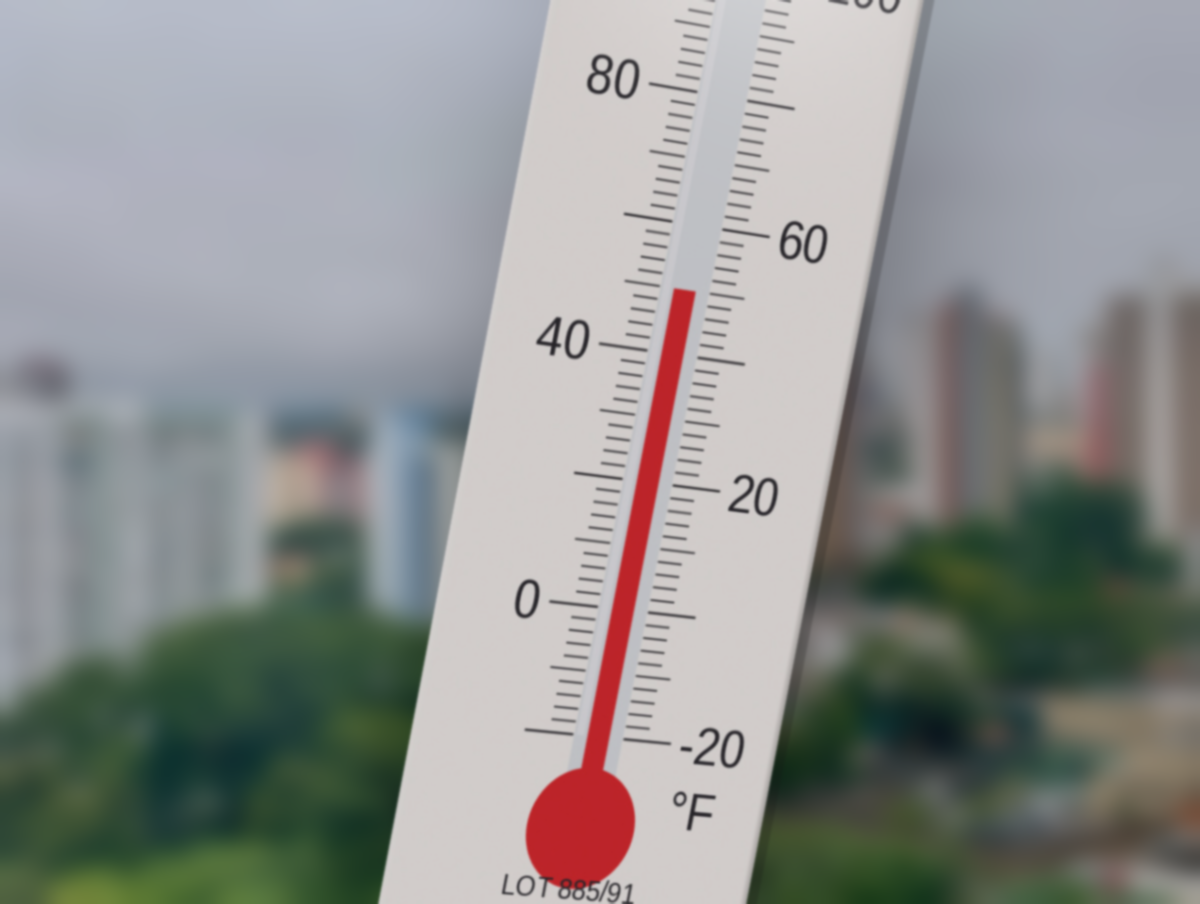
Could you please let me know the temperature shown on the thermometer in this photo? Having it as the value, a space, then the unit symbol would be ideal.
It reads 50 °F
